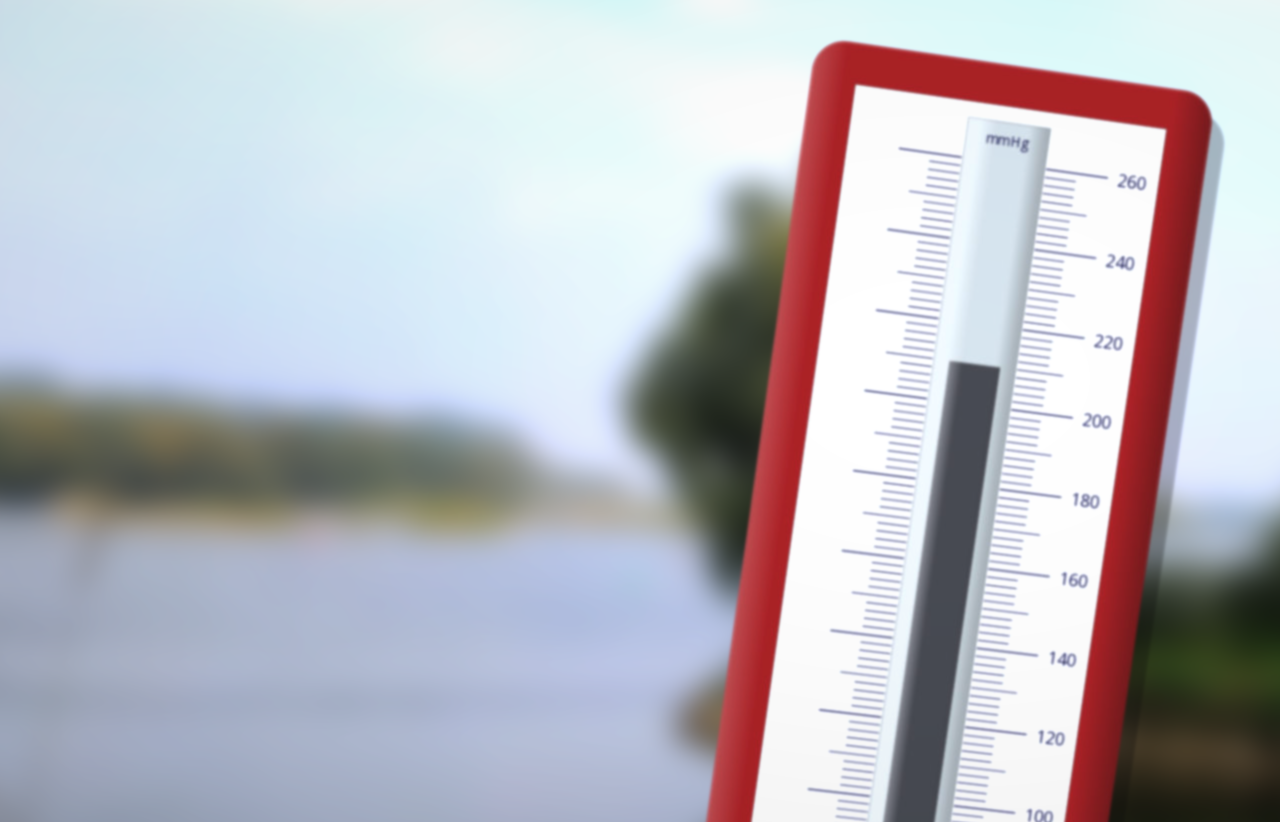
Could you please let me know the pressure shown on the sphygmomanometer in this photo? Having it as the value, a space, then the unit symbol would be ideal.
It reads 210 mmHg
